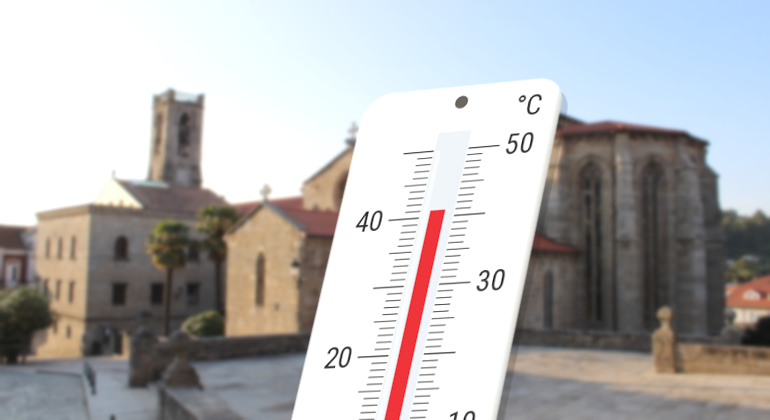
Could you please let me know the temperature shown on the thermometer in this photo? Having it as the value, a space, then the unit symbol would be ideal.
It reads 41 °C
